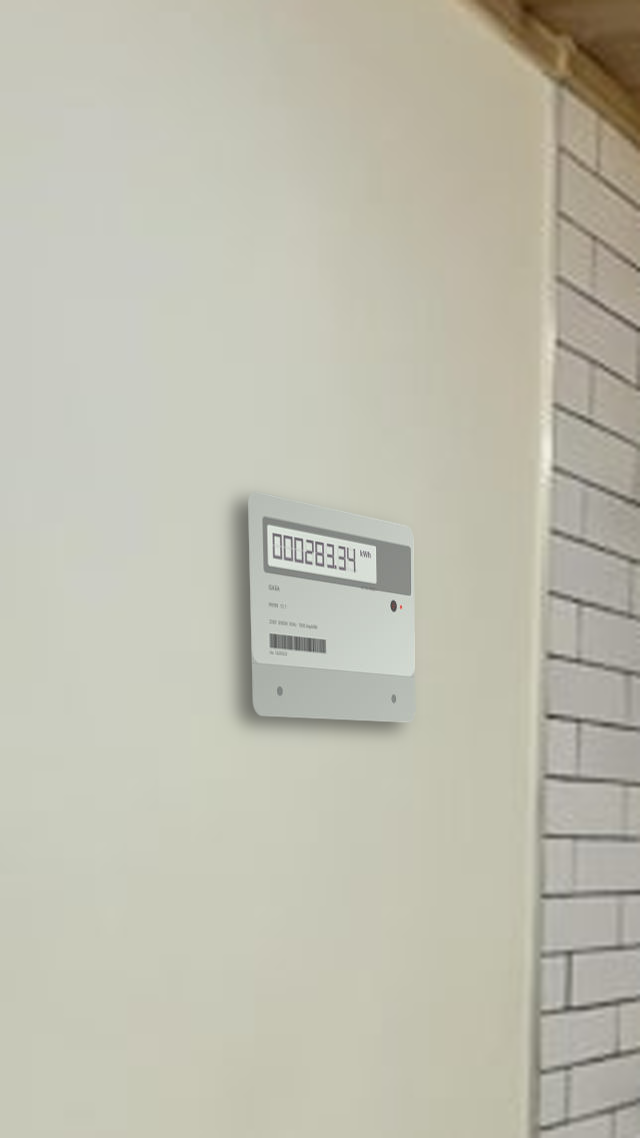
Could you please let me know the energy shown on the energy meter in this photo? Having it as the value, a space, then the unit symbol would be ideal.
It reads 283.34 kWh
